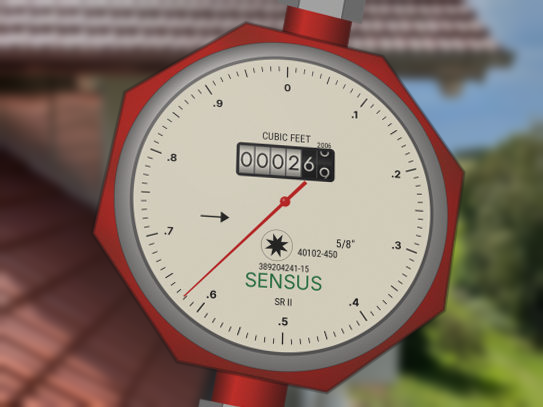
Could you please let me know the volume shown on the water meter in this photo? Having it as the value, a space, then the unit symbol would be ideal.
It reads 268.62 ft³
